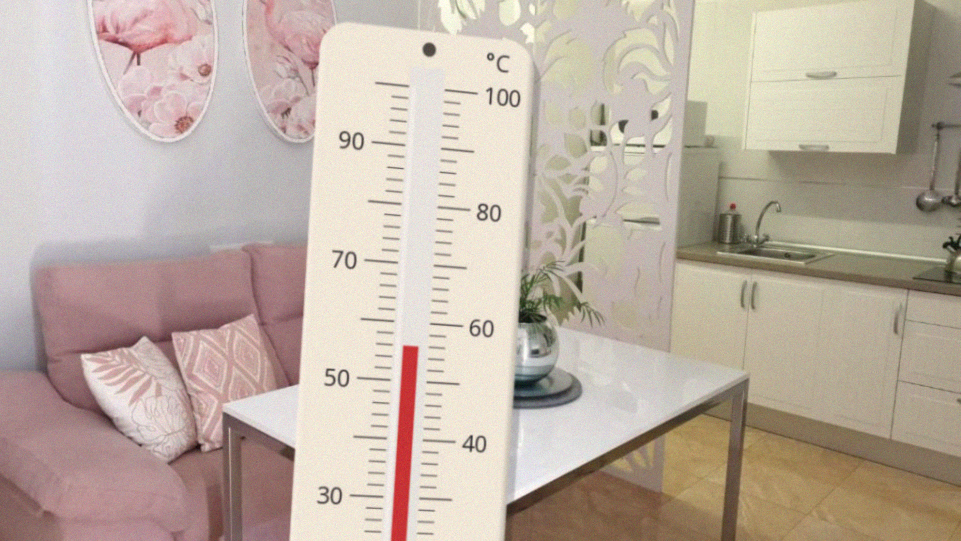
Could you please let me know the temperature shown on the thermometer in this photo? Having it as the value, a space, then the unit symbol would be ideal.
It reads 56 °C
